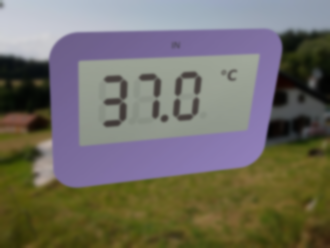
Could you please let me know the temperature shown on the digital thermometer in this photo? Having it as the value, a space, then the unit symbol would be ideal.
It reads 37.0 °C
